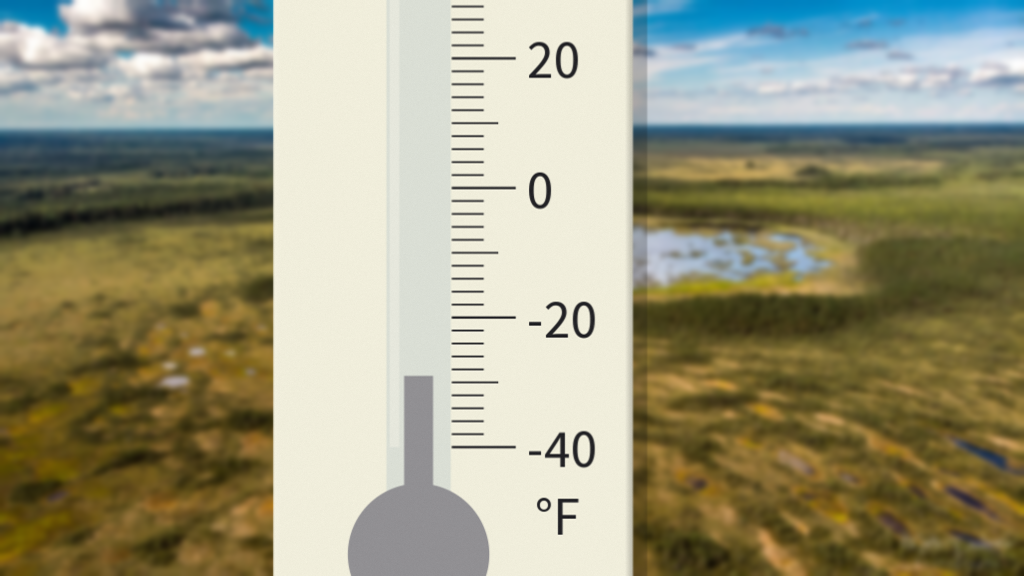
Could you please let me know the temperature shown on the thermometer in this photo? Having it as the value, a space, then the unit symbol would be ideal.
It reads -29 °F
